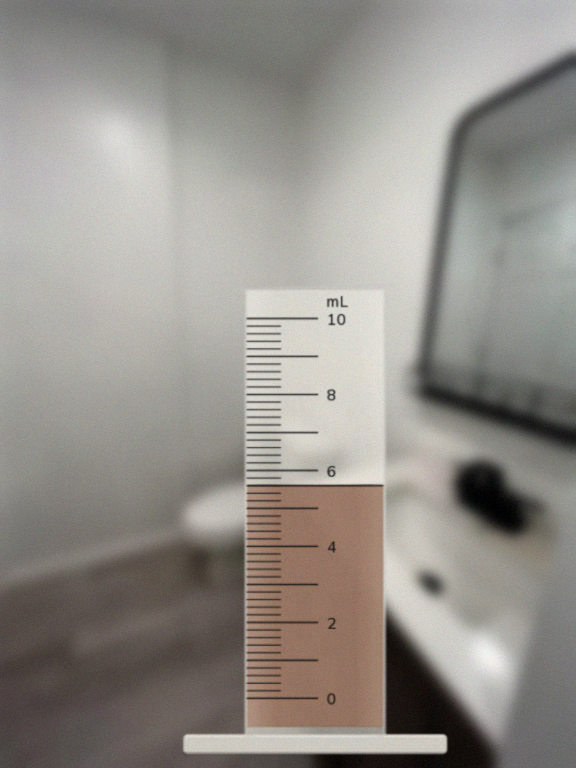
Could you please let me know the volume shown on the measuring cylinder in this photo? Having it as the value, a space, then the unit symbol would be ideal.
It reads 5.6 mL
